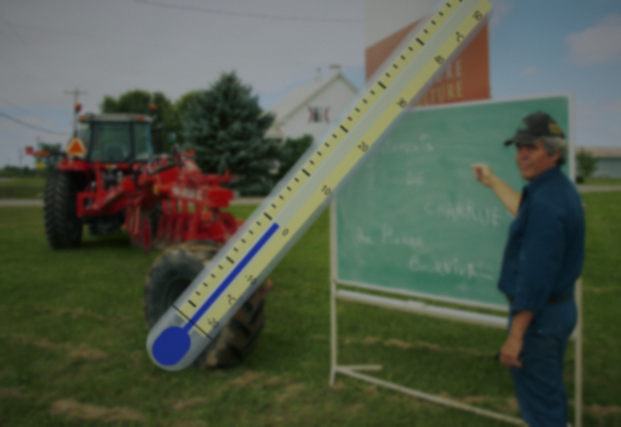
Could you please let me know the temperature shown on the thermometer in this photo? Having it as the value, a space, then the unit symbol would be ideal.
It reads 0 °C
